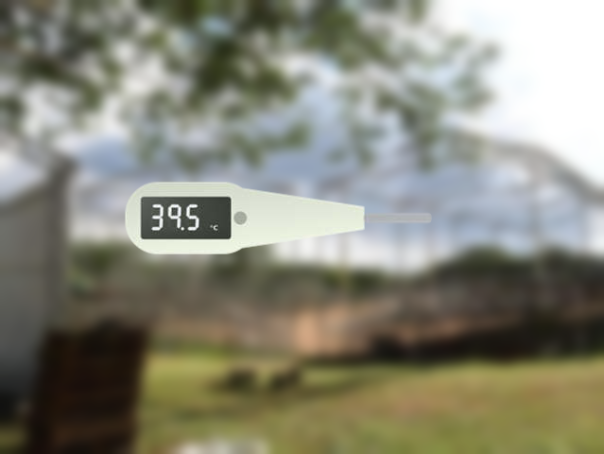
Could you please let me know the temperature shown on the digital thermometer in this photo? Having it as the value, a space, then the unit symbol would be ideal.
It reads 39.5 °C
